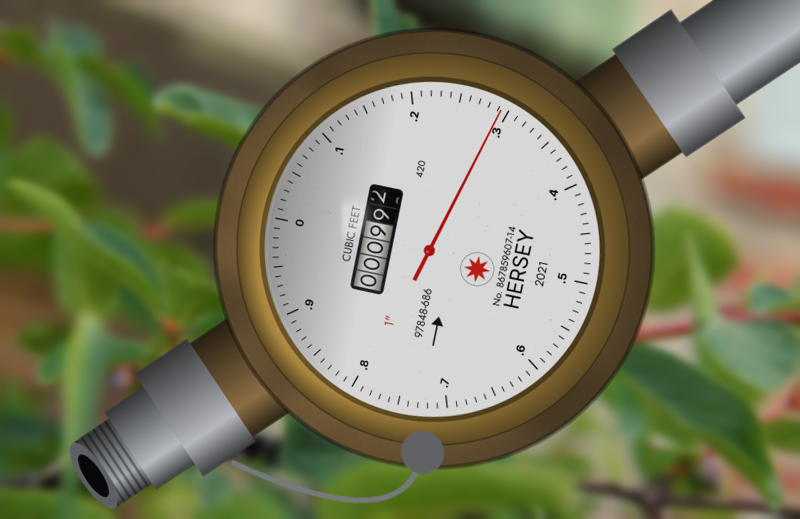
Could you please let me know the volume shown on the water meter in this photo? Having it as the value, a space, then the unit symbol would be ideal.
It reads 992.29 ft³
